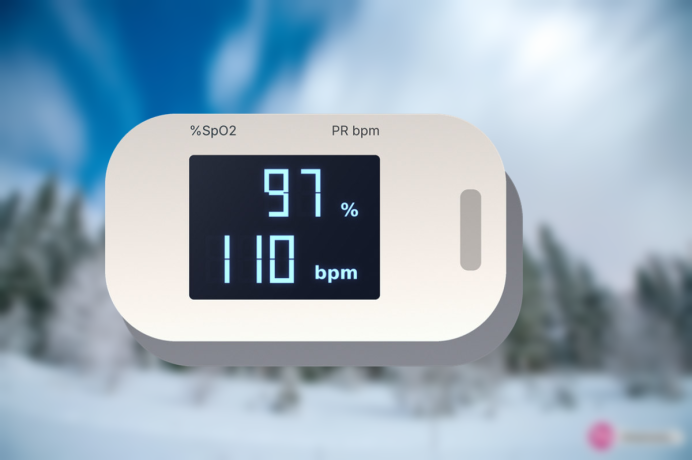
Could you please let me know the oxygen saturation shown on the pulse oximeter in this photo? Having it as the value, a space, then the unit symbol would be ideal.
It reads 97 %
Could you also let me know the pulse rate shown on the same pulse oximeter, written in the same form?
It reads 110 bpm
